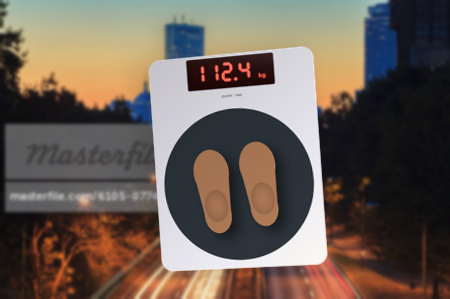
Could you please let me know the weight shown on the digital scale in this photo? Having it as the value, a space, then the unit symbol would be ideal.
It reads 112.4 kg
